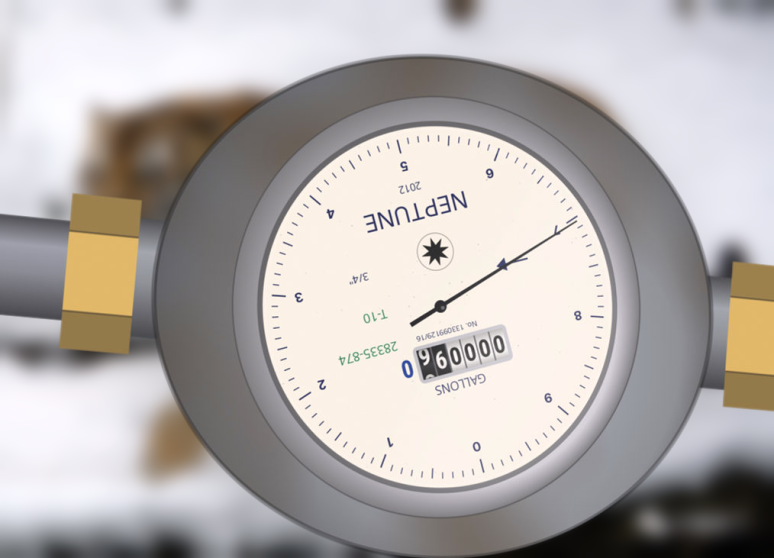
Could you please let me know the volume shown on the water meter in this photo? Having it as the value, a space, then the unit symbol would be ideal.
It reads 957.0 gal
